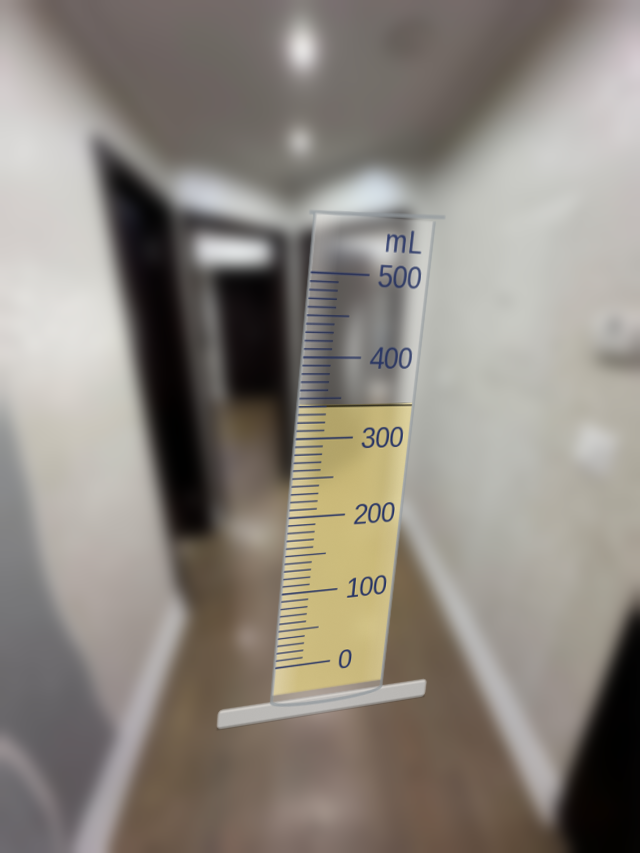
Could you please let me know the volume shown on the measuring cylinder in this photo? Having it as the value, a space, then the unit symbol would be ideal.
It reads 340 mL
